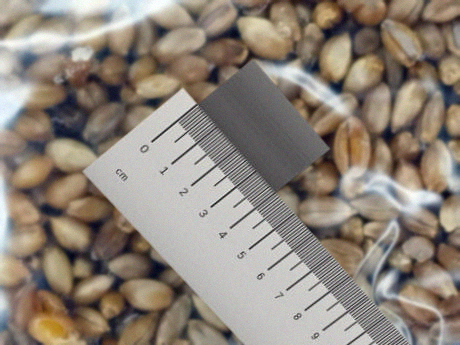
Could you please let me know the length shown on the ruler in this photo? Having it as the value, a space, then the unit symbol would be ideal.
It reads 4 cm
